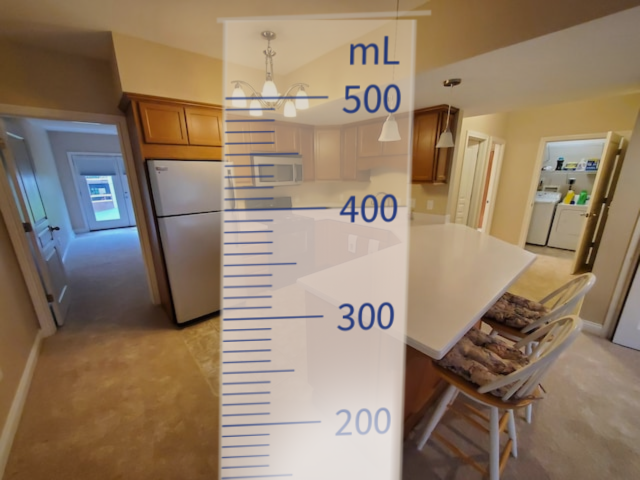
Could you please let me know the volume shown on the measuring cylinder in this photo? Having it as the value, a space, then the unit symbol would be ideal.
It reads 400 mL
